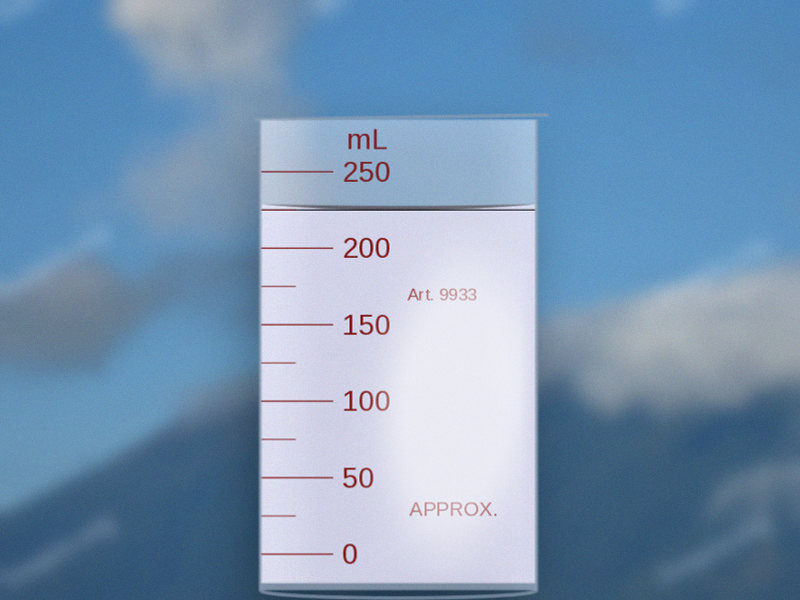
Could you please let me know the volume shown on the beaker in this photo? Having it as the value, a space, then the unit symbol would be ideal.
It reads 225 mL
